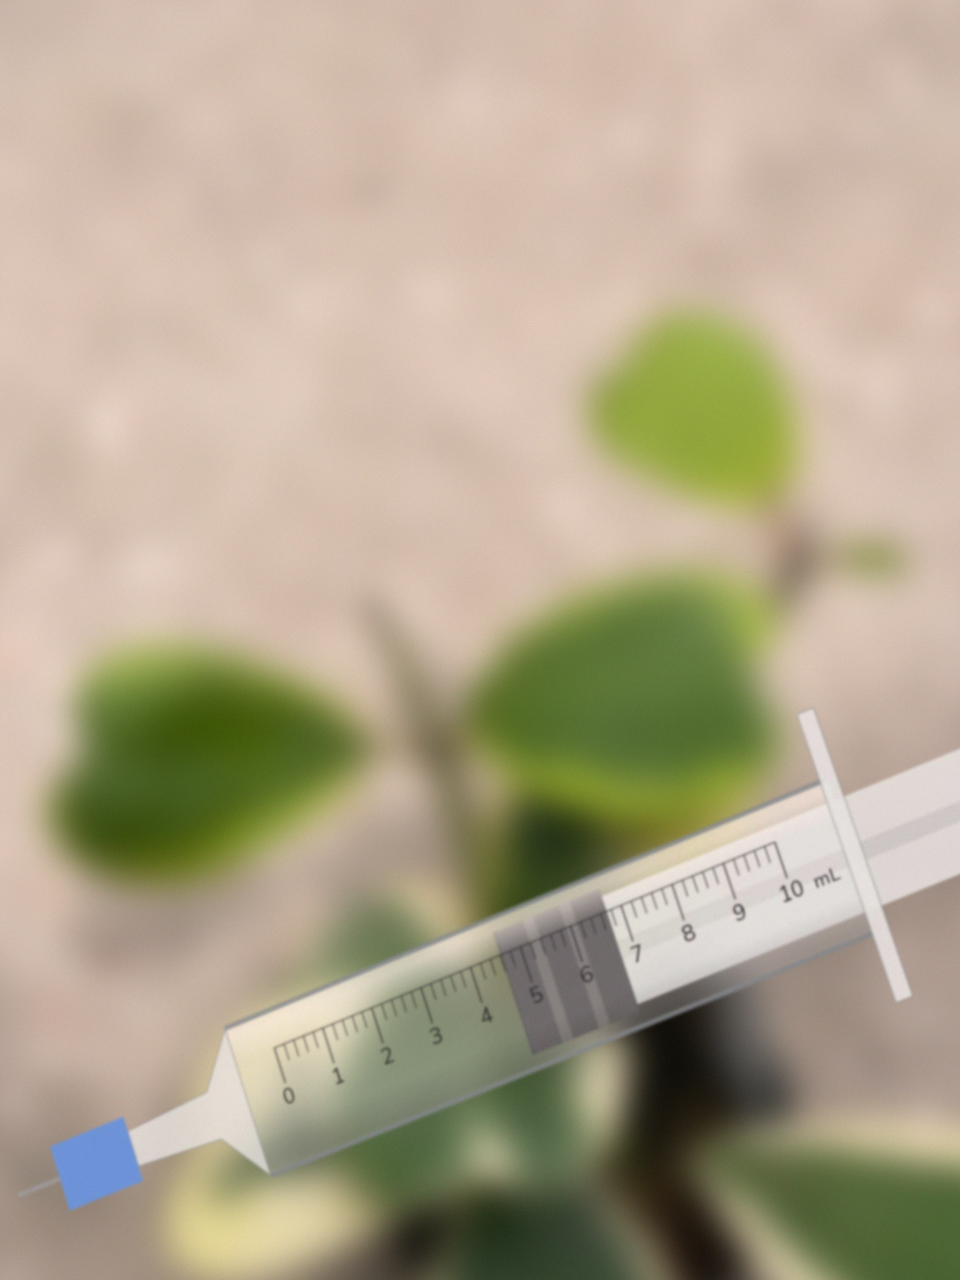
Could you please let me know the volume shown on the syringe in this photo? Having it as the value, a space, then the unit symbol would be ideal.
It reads 4.6 mL
